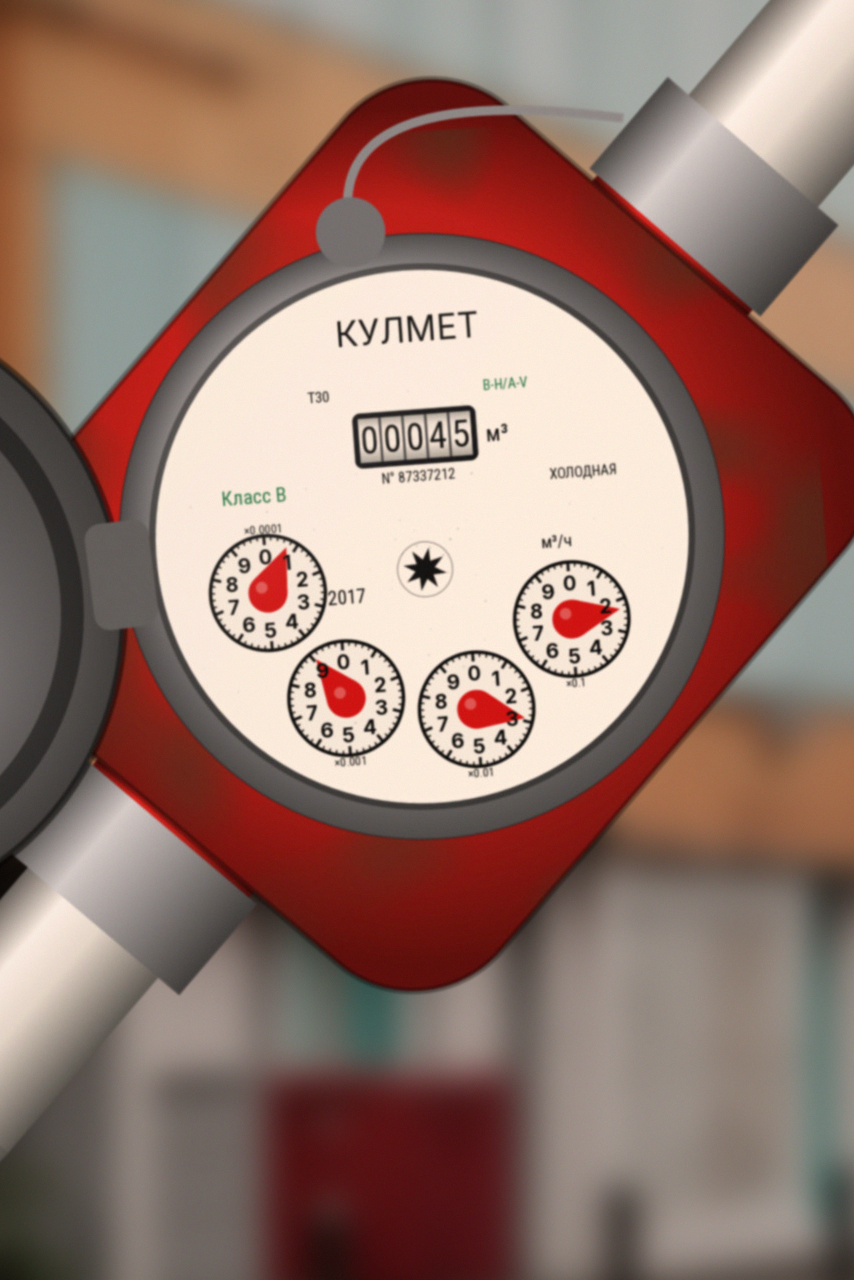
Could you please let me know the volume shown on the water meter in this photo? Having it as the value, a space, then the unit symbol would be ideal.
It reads 45.2290 m³
